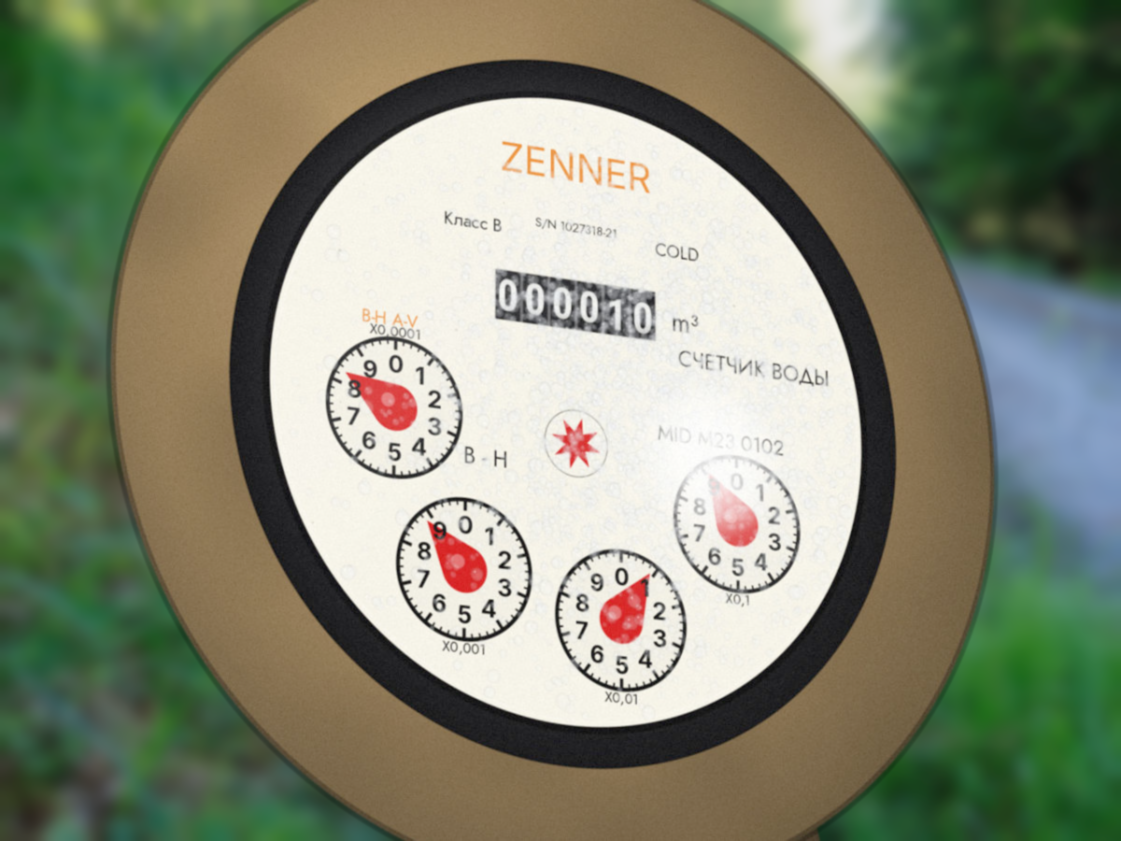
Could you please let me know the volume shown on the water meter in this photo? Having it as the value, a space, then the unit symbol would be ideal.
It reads 9.9088 m³
